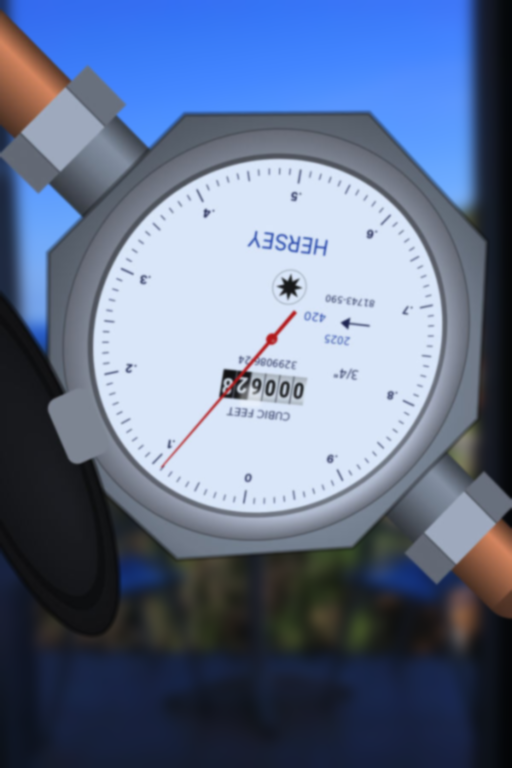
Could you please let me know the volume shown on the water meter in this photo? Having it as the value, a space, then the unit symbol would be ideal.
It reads 628.09 ft³
